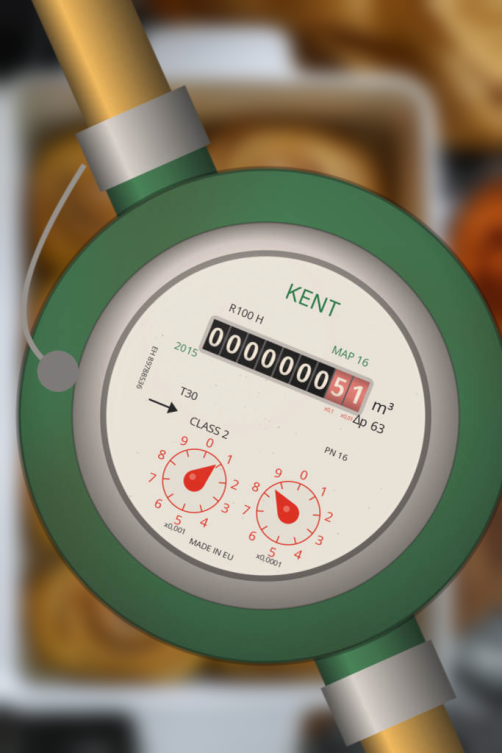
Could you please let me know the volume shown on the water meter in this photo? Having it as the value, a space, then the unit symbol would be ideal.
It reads 0.5108 m³
